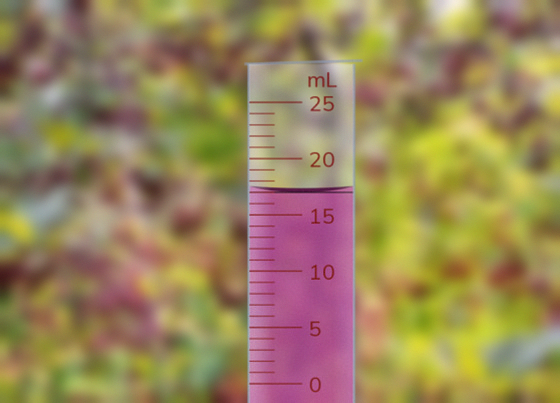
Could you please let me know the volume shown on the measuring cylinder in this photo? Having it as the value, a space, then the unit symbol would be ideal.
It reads 17 mL
